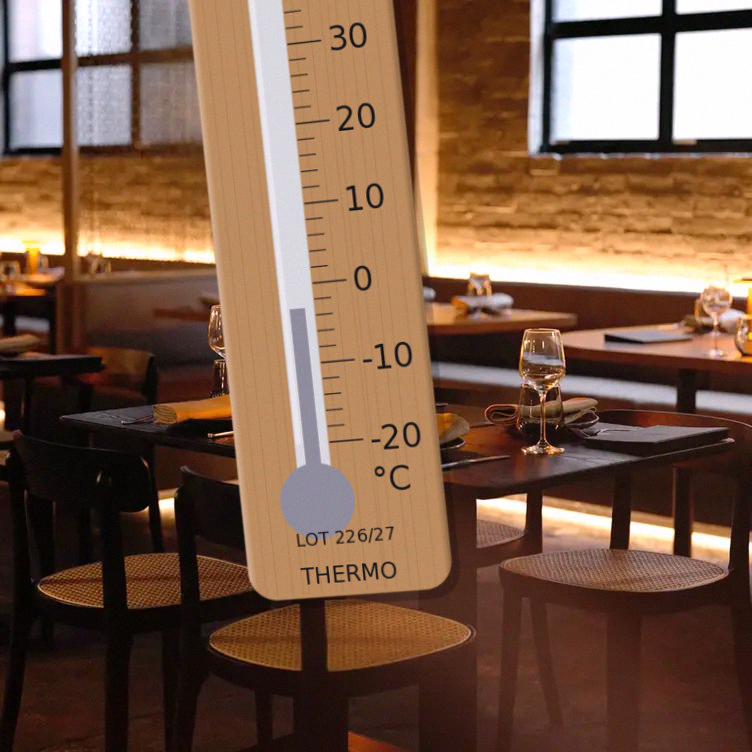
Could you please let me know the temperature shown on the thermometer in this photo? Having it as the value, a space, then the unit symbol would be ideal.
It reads -3 °C
